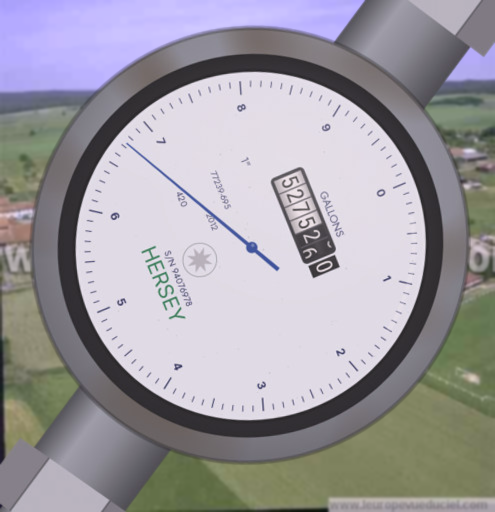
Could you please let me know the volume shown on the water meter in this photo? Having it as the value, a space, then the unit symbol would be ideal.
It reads 5275256.7 gal
